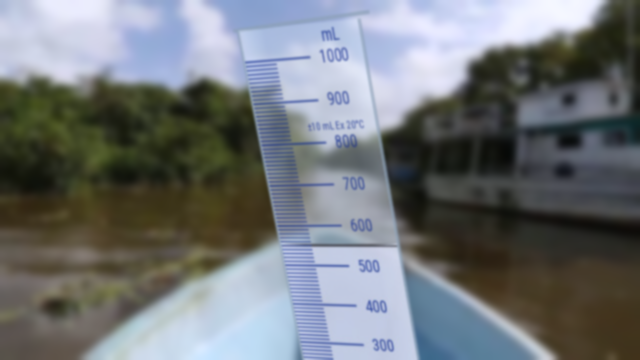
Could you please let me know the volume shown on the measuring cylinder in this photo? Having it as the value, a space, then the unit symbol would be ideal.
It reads 550 mL
